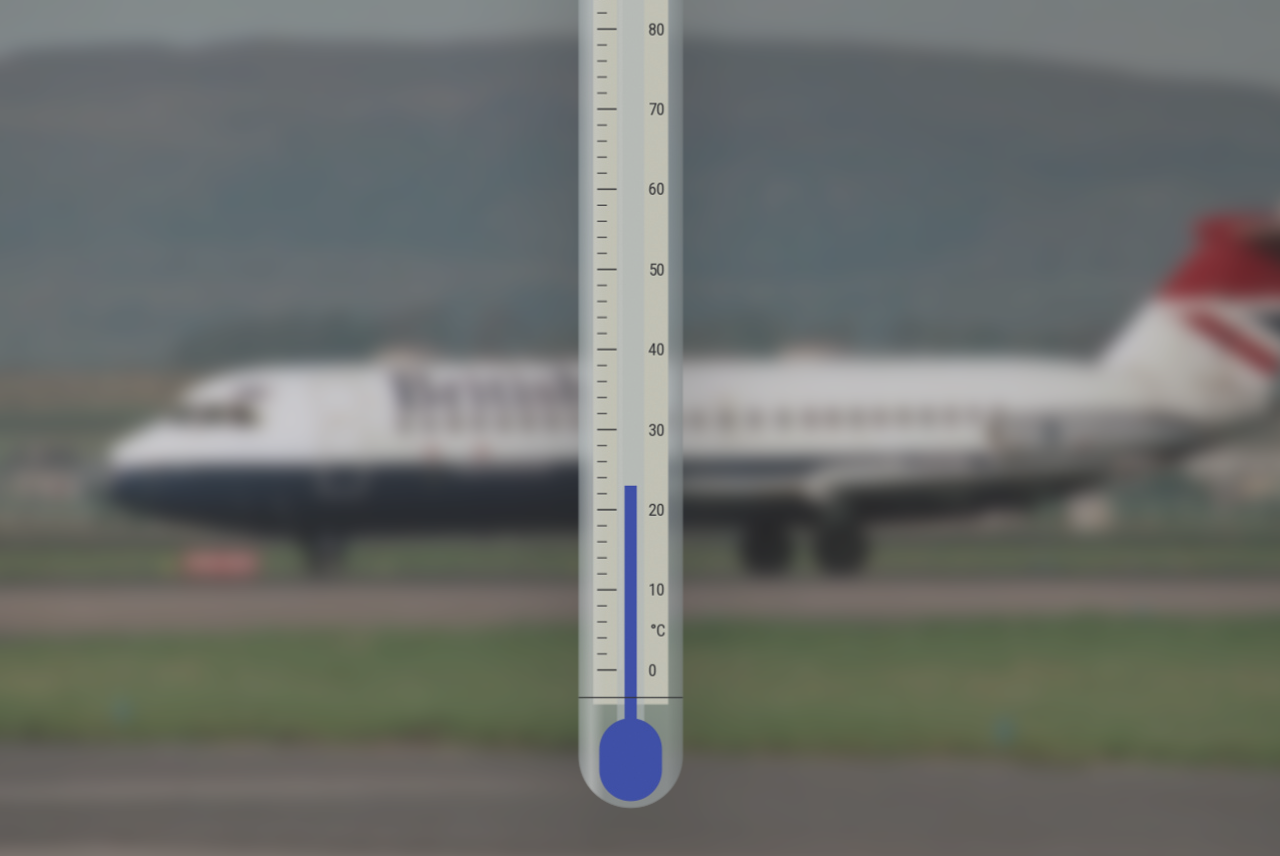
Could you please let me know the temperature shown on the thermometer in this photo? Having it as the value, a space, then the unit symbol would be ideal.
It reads 23 °C
